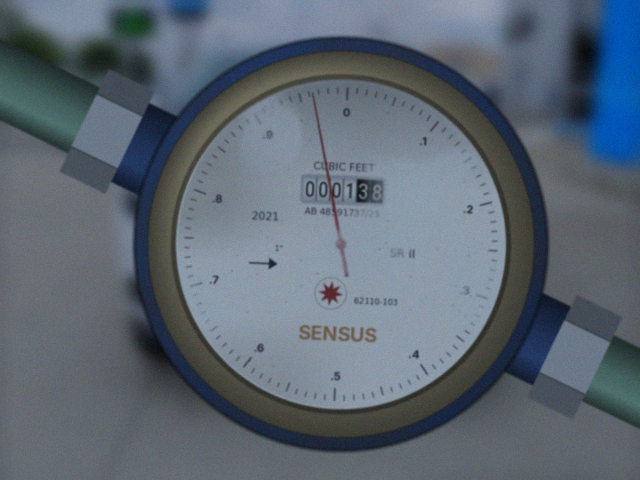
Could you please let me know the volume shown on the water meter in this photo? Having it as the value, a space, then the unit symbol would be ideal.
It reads 137.96 ft³
